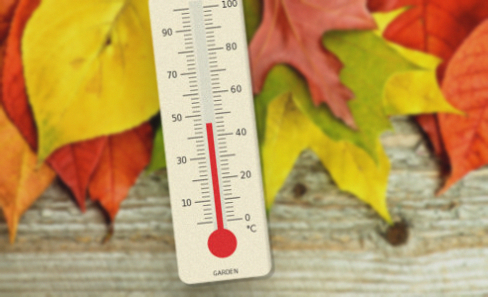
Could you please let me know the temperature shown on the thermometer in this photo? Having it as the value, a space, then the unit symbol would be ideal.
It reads 46 °C
